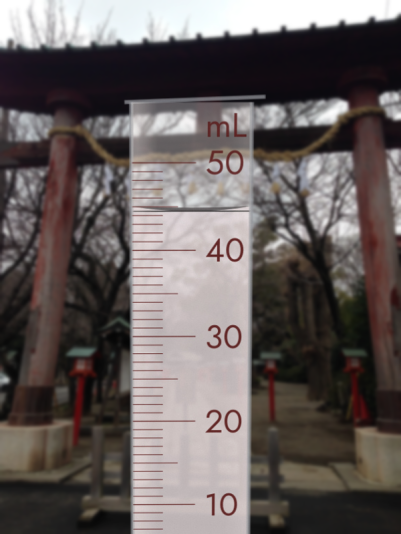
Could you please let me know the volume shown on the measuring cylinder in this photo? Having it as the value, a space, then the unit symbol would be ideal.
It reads 44.5 mL
